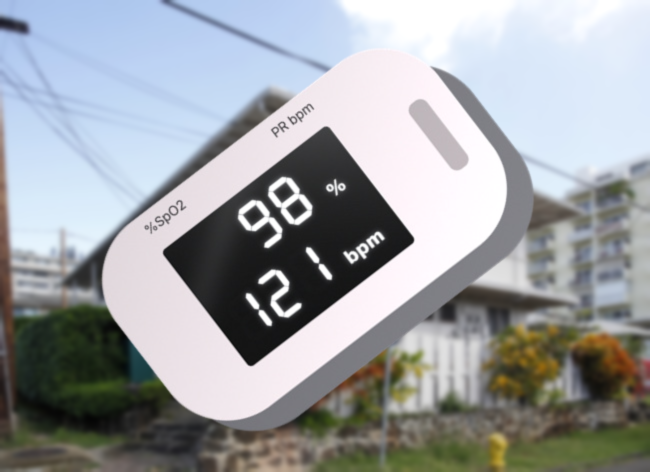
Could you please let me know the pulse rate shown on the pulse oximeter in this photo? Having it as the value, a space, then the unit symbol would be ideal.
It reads 121 bpm
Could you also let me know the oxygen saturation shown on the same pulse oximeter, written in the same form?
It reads 98 %
